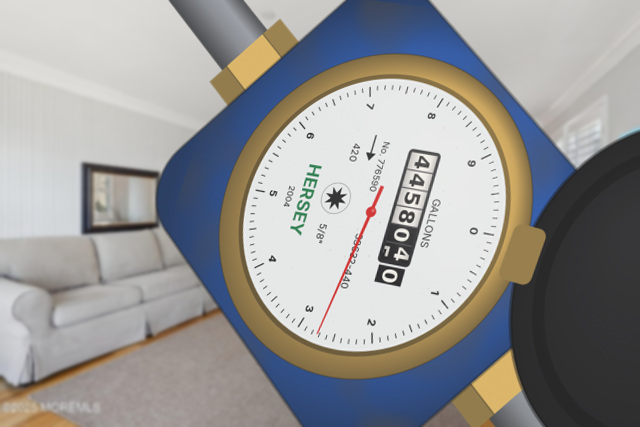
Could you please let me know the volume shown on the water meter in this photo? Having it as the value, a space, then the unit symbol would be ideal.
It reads 4458042.7 gal
